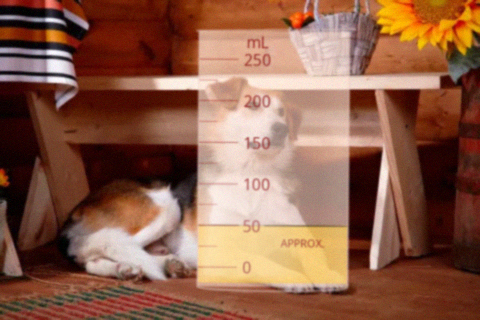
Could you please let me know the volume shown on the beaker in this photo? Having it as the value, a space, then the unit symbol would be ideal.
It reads 50 mL
